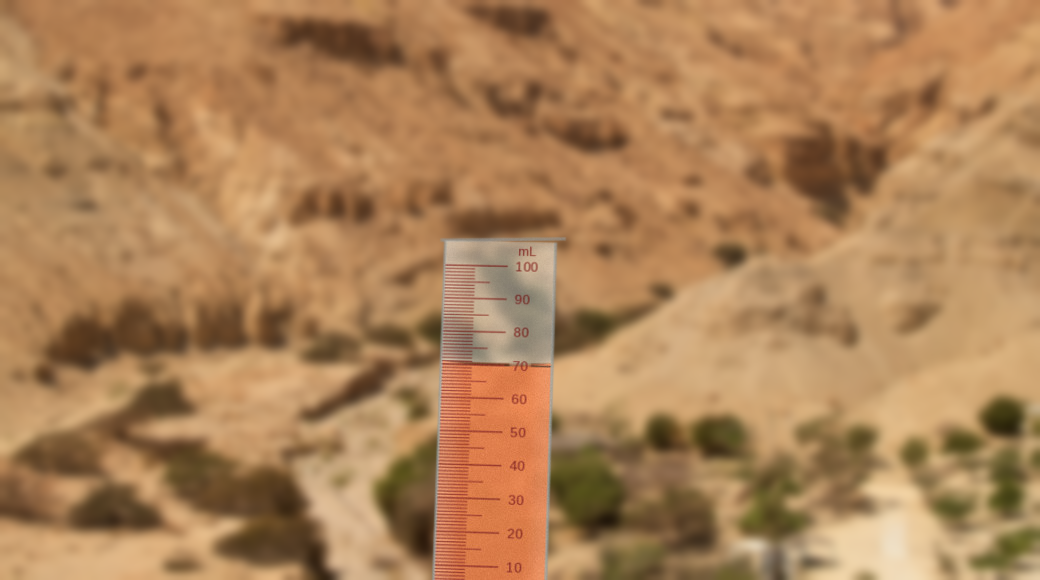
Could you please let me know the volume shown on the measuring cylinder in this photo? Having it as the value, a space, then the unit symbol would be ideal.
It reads 70 mL
